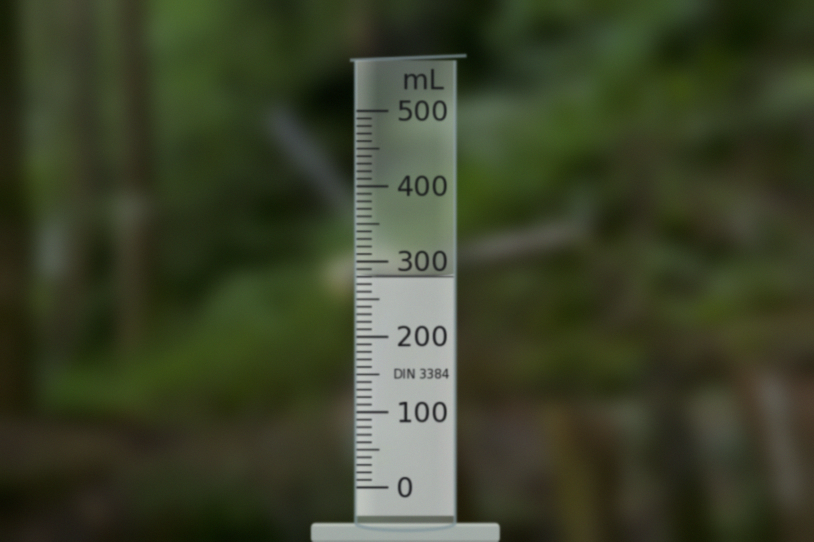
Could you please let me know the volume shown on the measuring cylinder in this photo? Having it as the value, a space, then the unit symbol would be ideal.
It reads 280 mL
